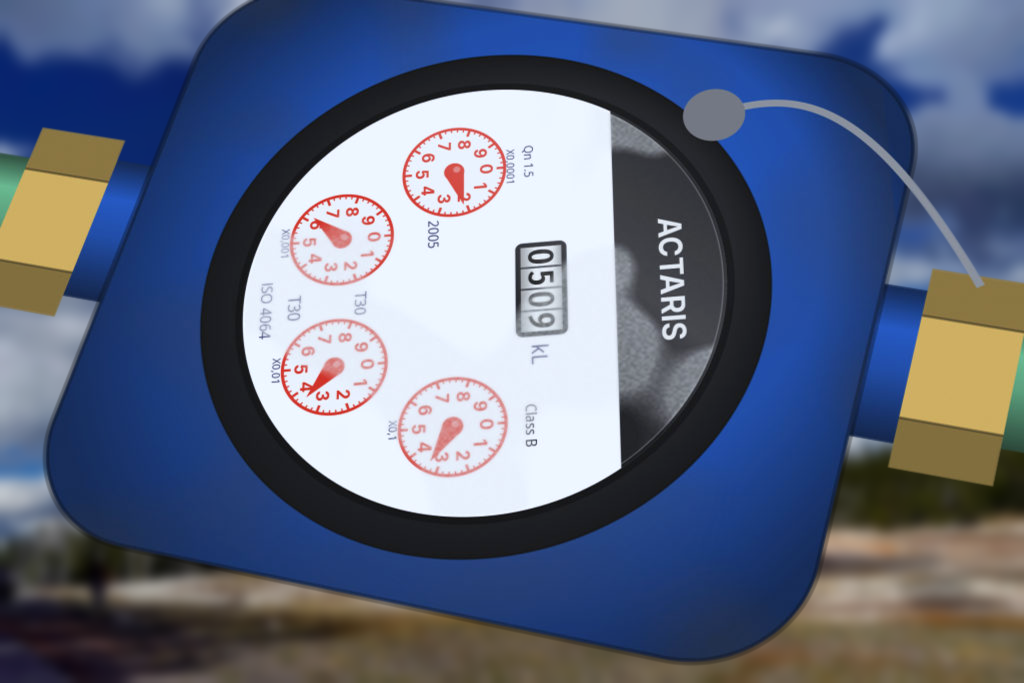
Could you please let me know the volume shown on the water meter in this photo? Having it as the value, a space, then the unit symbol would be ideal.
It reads 509.3362 kL
